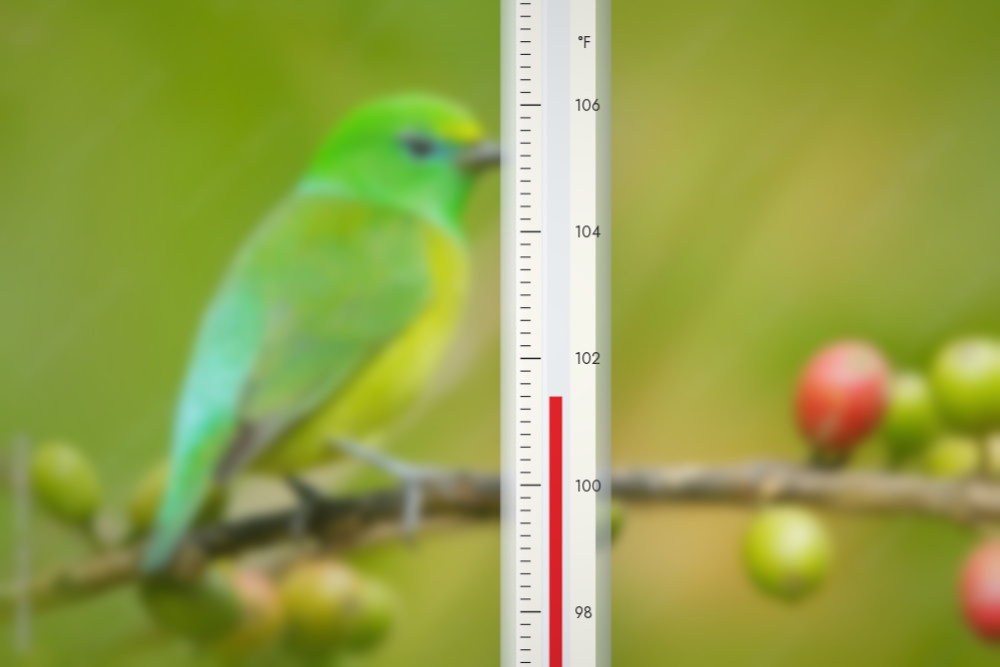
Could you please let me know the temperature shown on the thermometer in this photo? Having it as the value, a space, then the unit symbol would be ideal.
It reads 101.4 °F
